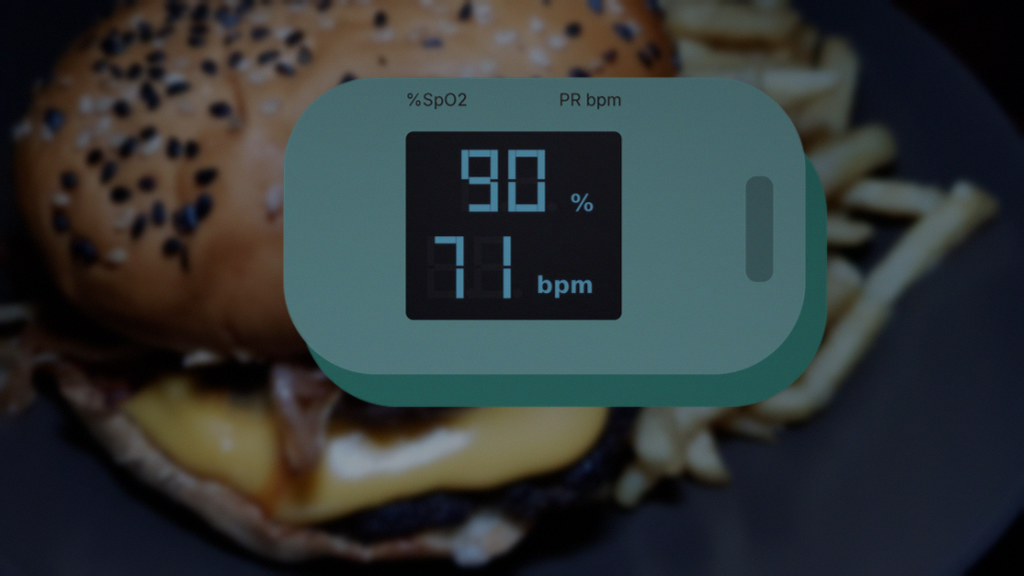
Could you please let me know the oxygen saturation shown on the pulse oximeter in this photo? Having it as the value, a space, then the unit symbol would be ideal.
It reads 90 %
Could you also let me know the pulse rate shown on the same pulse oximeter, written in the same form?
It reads 71 bpm
